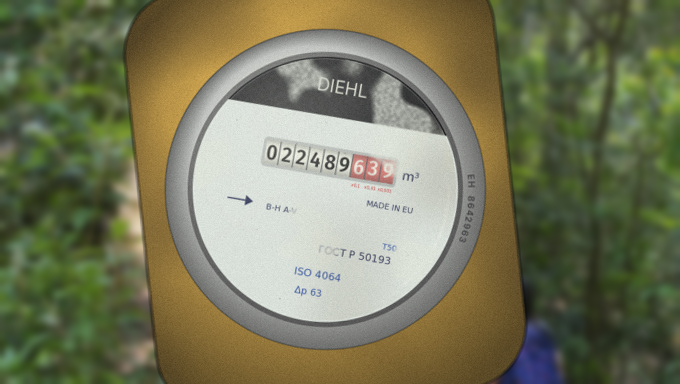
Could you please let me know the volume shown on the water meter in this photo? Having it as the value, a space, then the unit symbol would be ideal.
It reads 22489.639 m³
